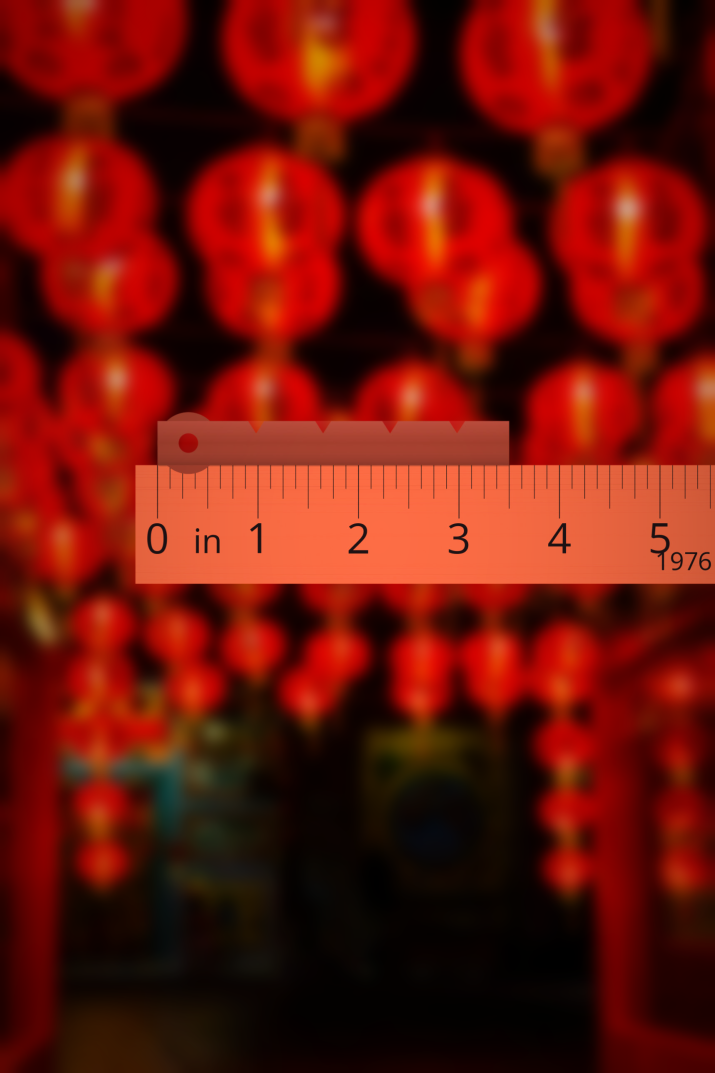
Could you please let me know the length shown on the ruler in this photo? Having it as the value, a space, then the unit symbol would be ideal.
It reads 3.5 in
